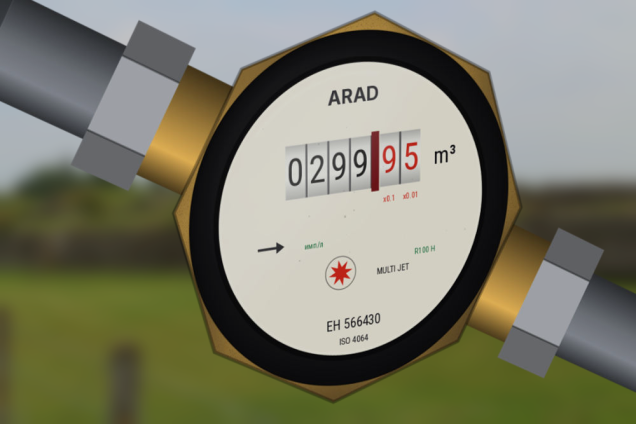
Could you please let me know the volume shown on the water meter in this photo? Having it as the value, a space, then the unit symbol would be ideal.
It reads 299.95 m³
